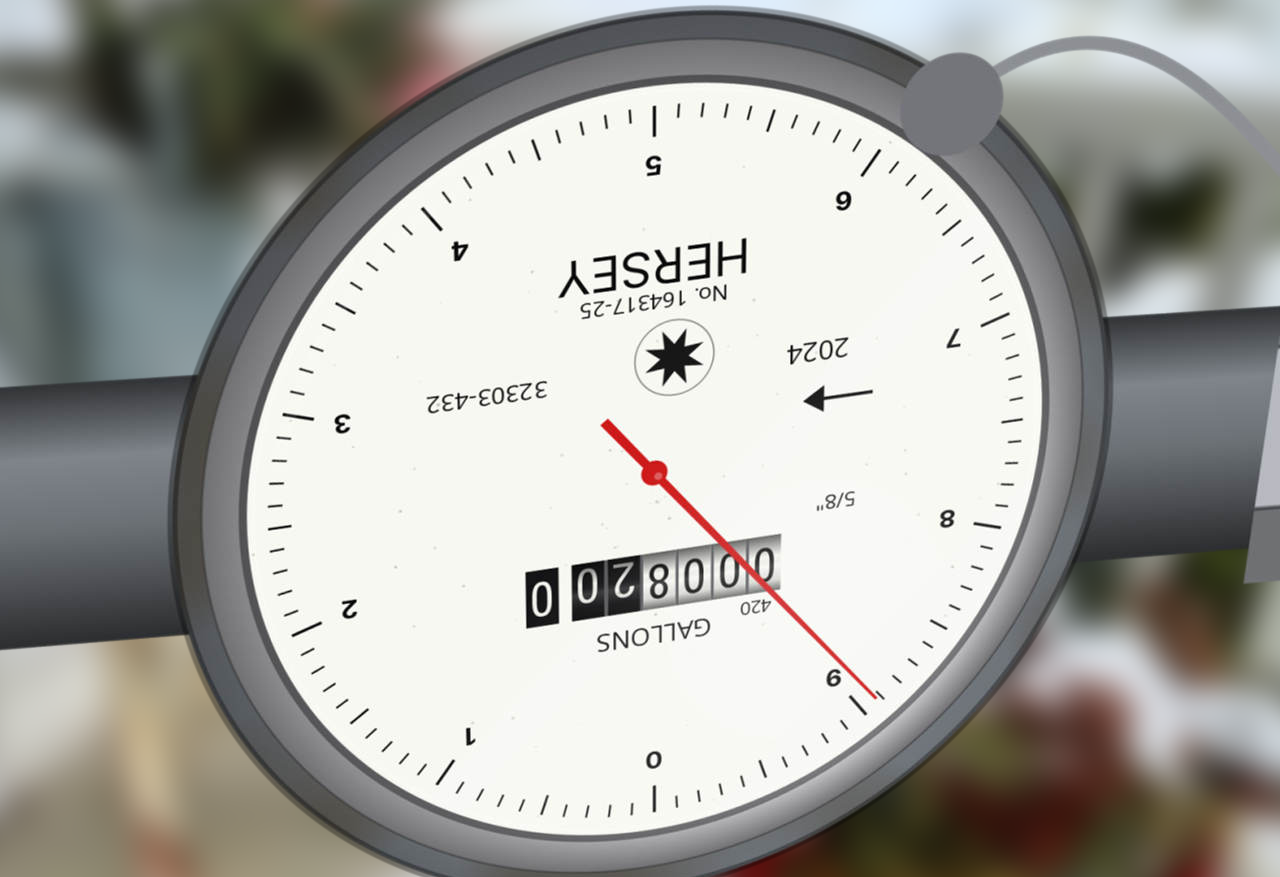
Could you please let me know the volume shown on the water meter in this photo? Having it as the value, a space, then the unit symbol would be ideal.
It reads 8198.9 gal
